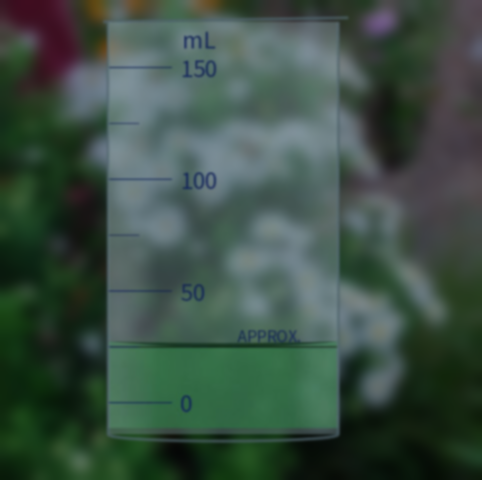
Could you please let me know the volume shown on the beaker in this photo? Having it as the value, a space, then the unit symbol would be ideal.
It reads 25 mL
